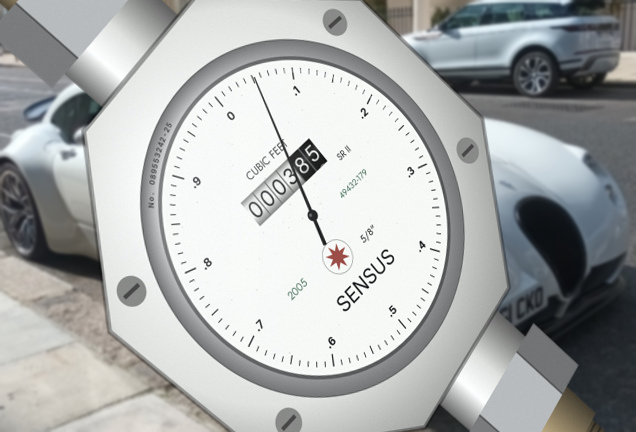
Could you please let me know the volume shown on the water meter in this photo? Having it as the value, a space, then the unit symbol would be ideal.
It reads 385.05 ft³
